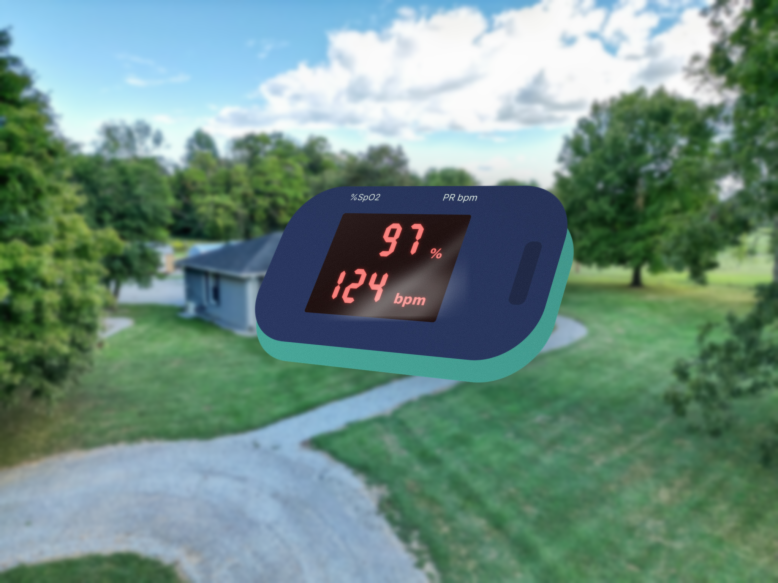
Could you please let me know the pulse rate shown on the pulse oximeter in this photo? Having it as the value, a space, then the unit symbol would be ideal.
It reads 124 bpm
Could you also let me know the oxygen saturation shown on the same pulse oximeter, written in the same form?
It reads 97 %
